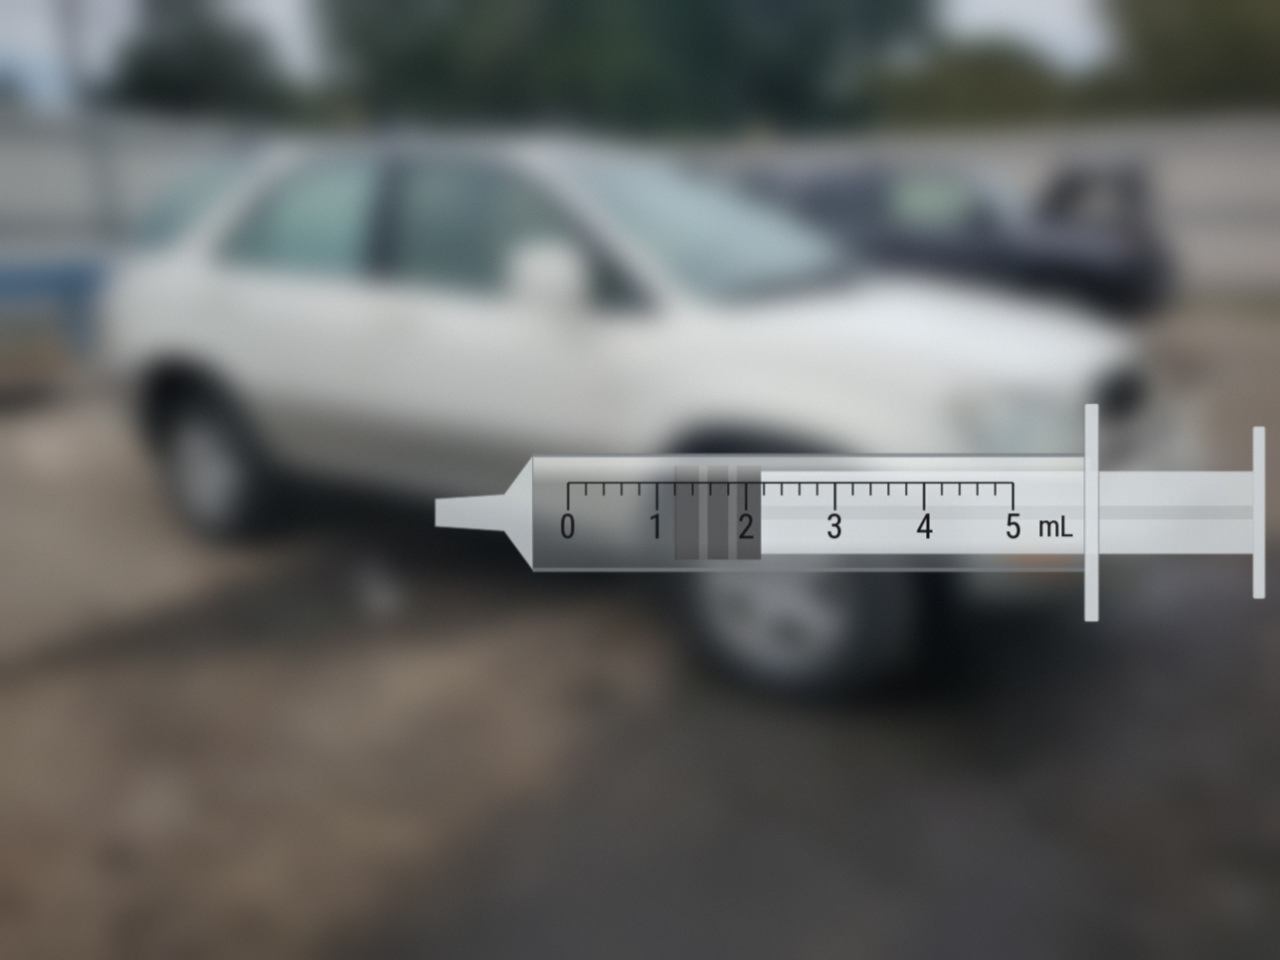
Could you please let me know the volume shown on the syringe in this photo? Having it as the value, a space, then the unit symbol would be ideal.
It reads 1.2 mL
